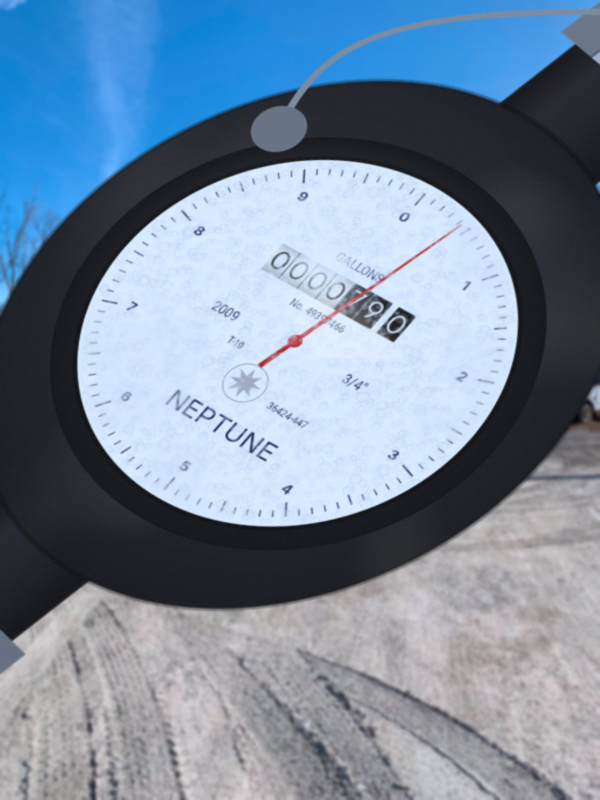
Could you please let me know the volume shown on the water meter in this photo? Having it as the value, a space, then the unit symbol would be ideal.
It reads 790.4 gal
